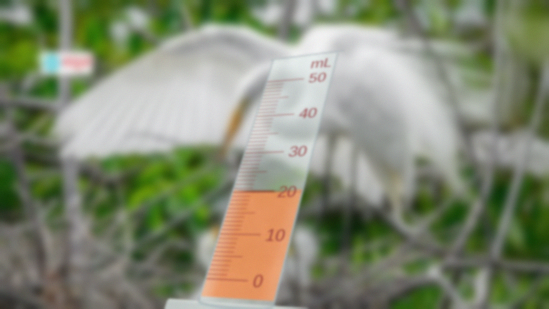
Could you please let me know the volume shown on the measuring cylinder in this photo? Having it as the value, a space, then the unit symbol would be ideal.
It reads 20 mL
